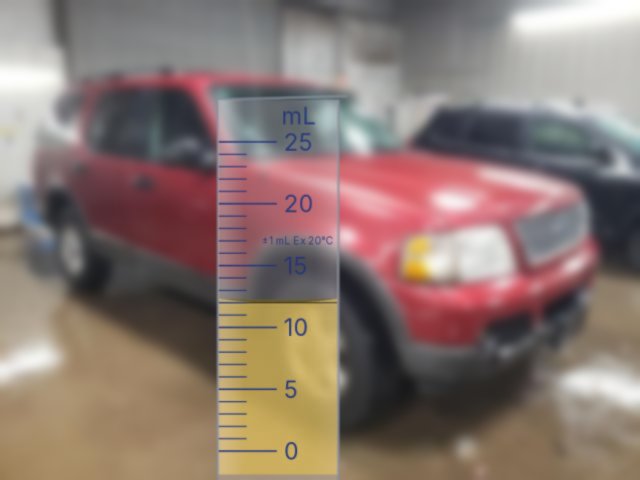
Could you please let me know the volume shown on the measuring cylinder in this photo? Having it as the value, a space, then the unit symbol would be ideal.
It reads 12 mL
